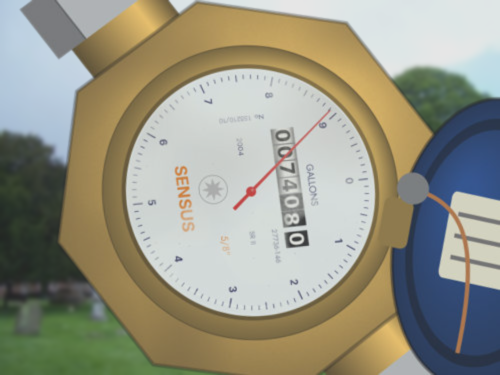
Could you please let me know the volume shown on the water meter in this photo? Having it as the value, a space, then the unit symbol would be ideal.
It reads 74078.9 gal
